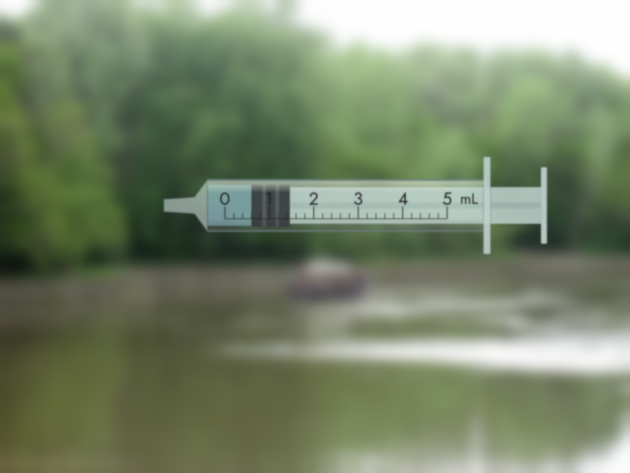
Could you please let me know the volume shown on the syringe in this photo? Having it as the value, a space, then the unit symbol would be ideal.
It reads 0.6 mL
